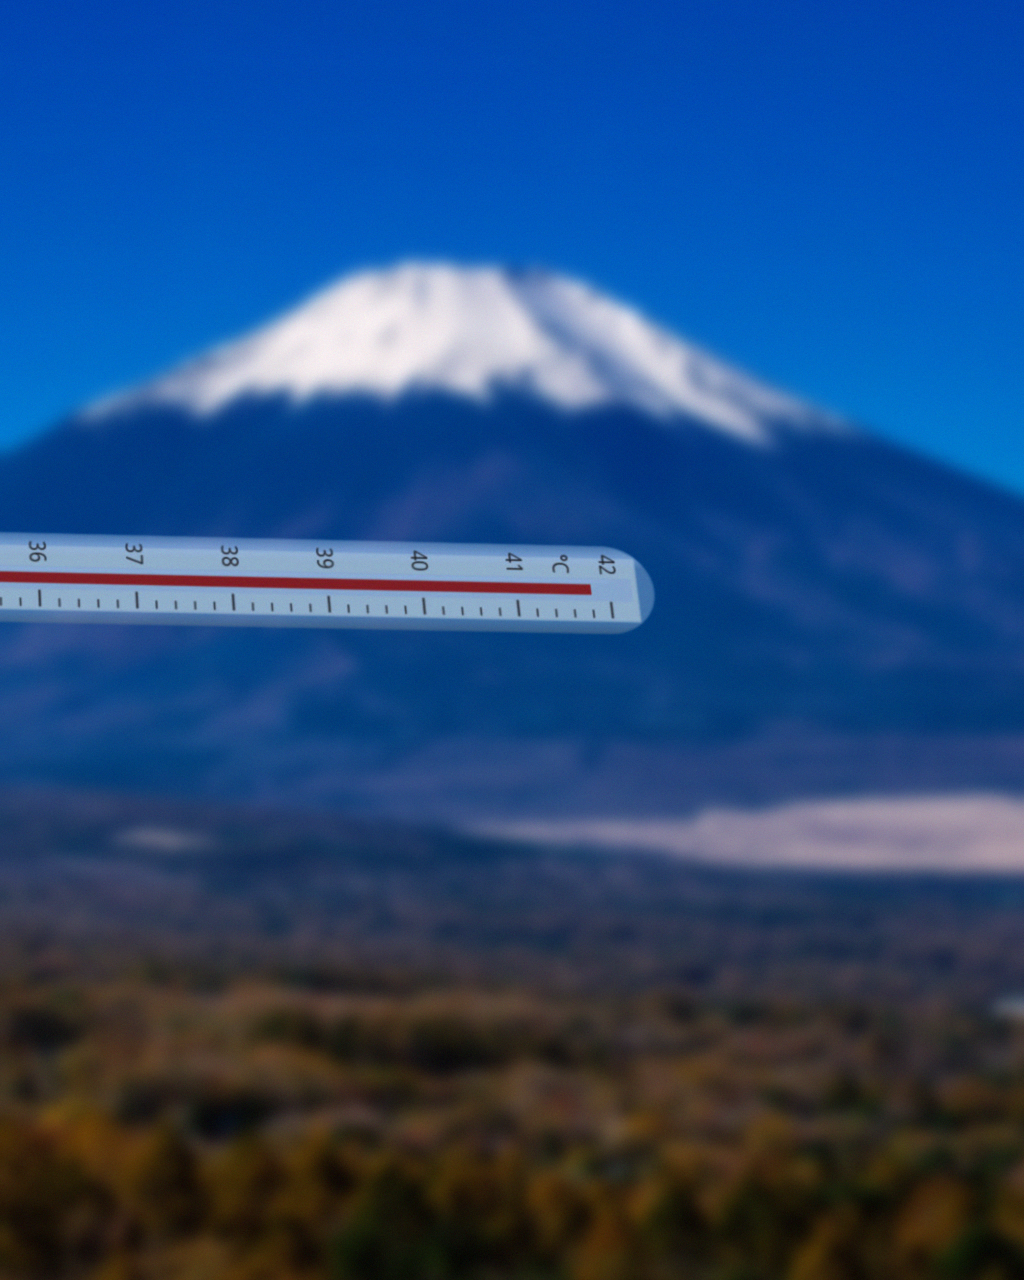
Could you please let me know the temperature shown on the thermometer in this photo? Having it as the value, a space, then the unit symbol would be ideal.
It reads 41.8 °C
